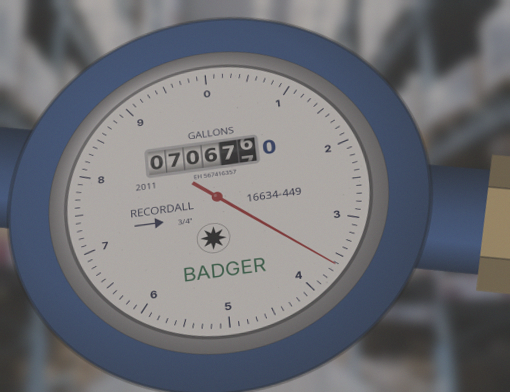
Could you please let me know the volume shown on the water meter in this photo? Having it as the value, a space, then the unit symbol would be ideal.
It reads 706763.6 gal
